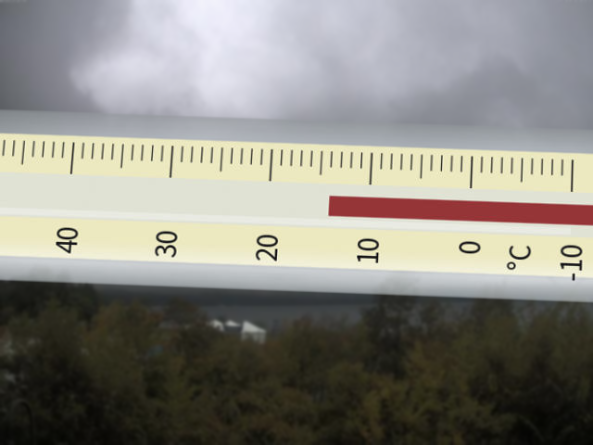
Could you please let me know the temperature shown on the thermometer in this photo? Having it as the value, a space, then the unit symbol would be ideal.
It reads 14 °C
